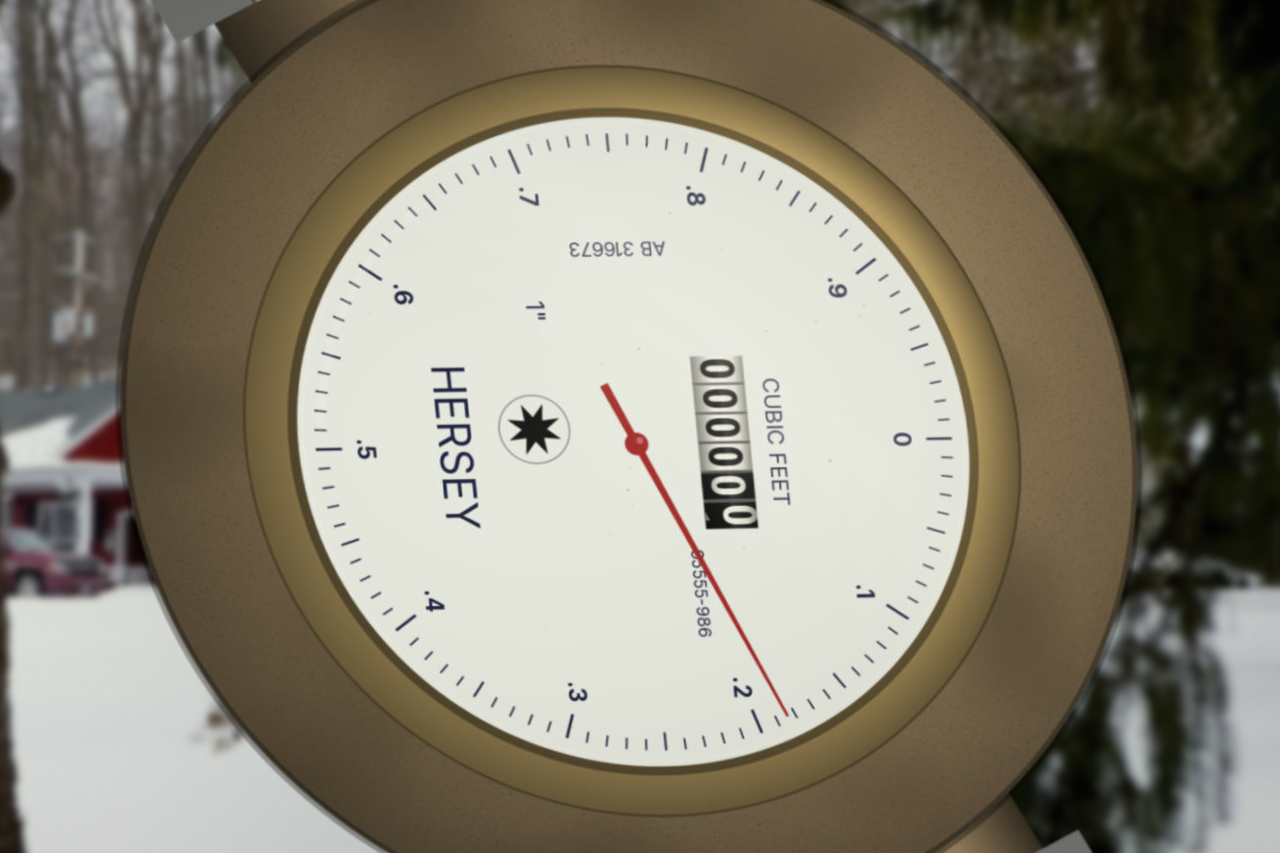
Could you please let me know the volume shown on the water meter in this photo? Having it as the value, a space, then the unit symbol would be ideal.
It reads 0.18 ft³
